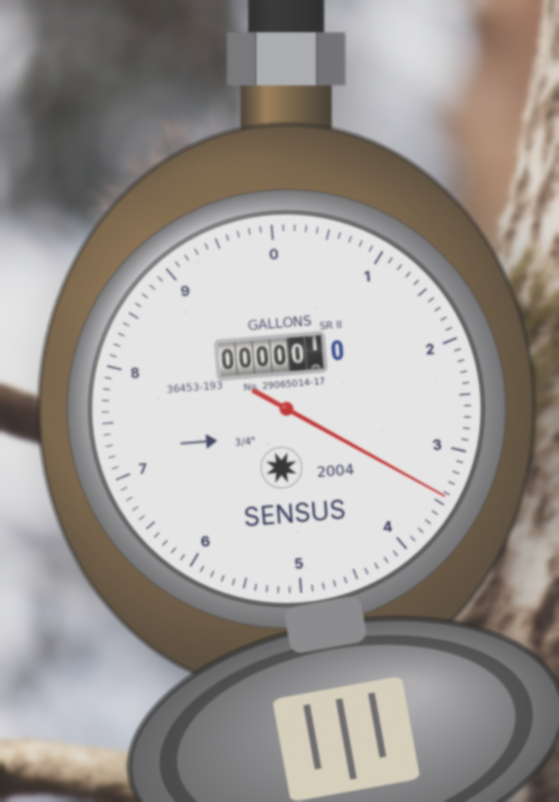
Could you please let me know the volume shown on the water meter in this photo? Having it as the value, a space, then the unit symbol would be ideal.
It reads 13.4 gal
